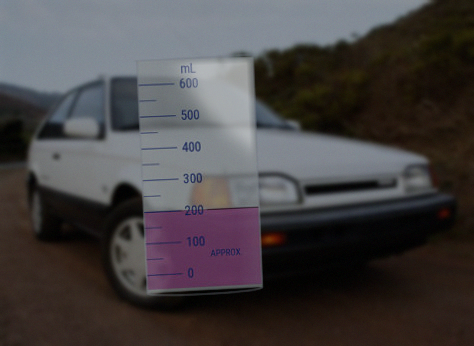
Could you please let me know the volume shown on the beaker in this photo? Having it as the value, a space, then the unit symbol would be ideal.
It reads 200 mL
